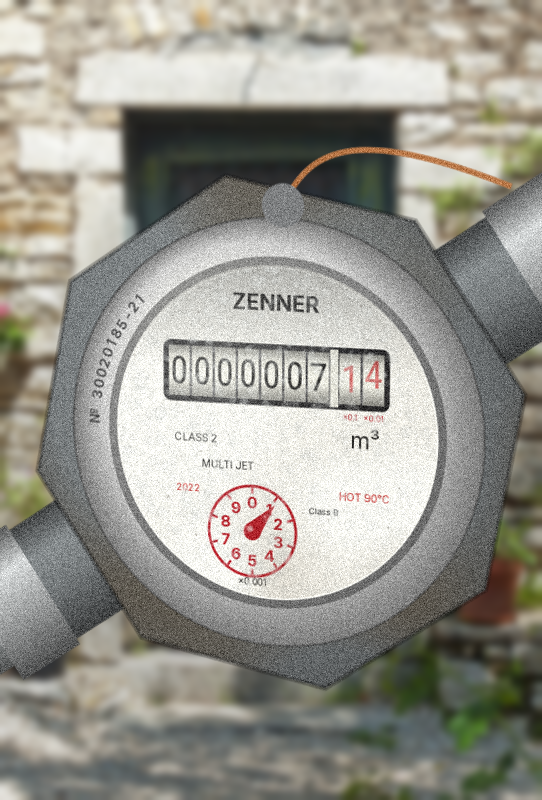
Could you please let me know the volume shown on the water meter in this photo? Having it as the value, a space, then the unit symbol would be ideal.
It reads 7.141 m³
